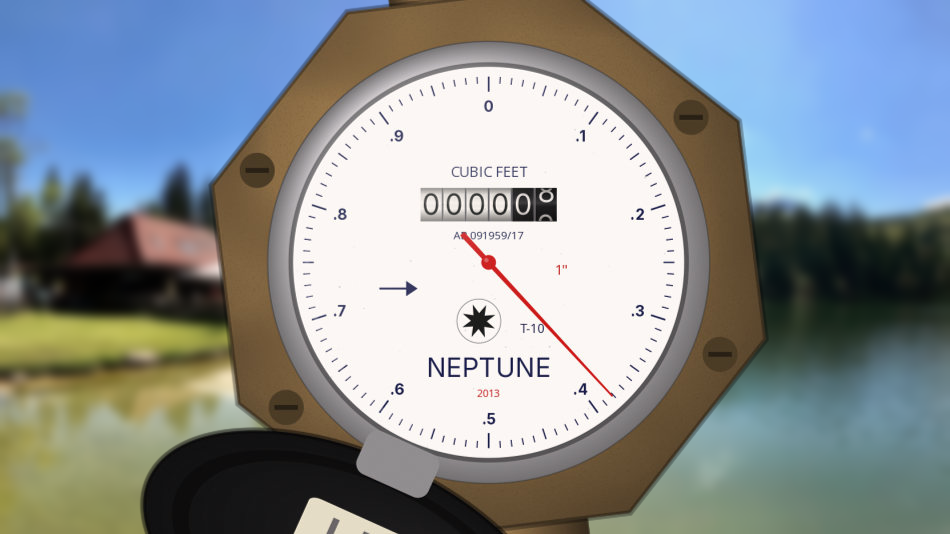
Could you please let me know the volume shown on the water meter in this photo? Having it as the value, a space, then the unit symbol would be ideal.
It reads 8.38 ft³
